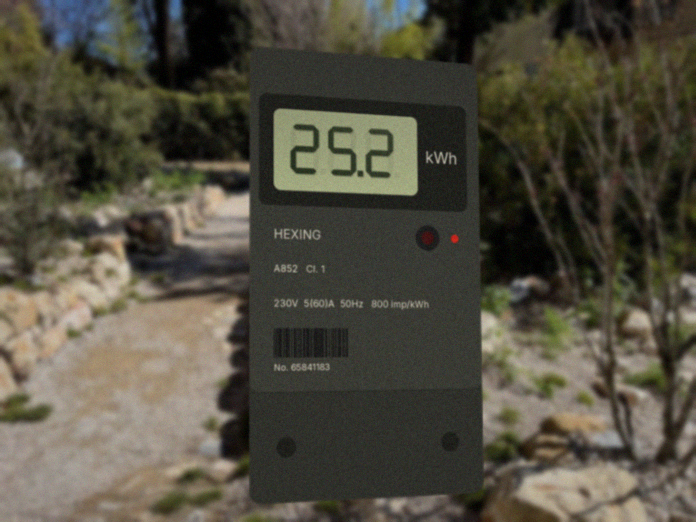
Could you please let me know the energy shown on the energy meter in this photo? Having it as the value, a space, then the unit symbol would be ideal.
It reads 25.2 kWh
